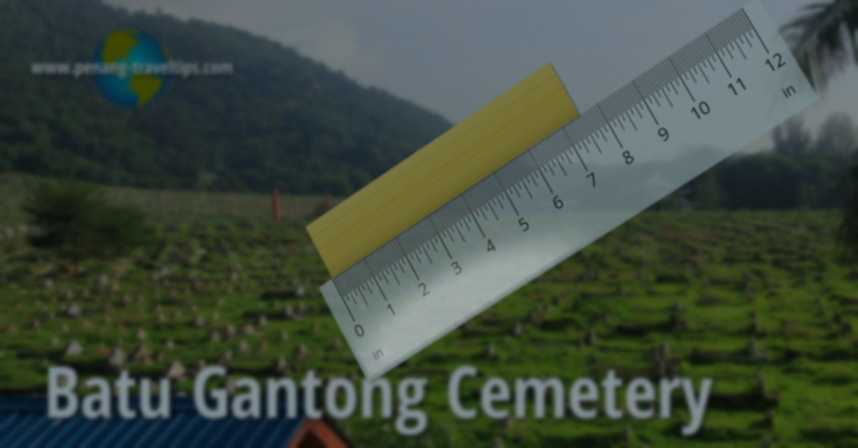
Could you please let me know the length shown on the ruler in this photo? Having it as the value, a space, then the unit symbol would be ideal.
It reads 7.5 in
